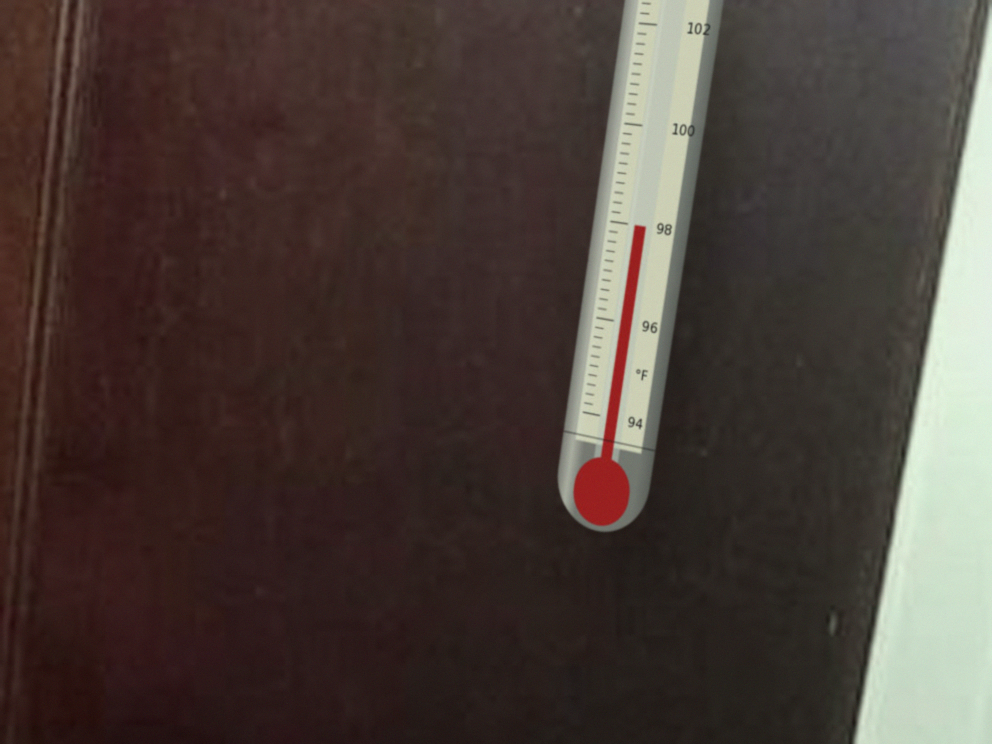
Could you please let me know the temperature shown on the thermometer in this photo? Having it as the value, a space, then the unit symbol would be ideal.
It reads 98 °F
